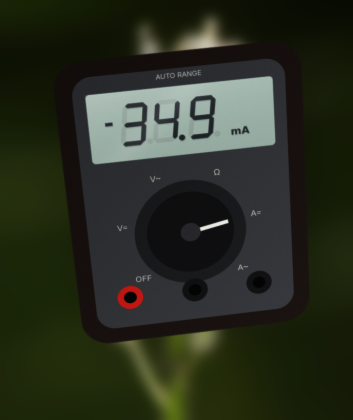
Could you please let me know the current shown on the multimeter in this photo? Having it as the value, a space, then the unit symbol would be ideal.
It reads -34.9 mA
